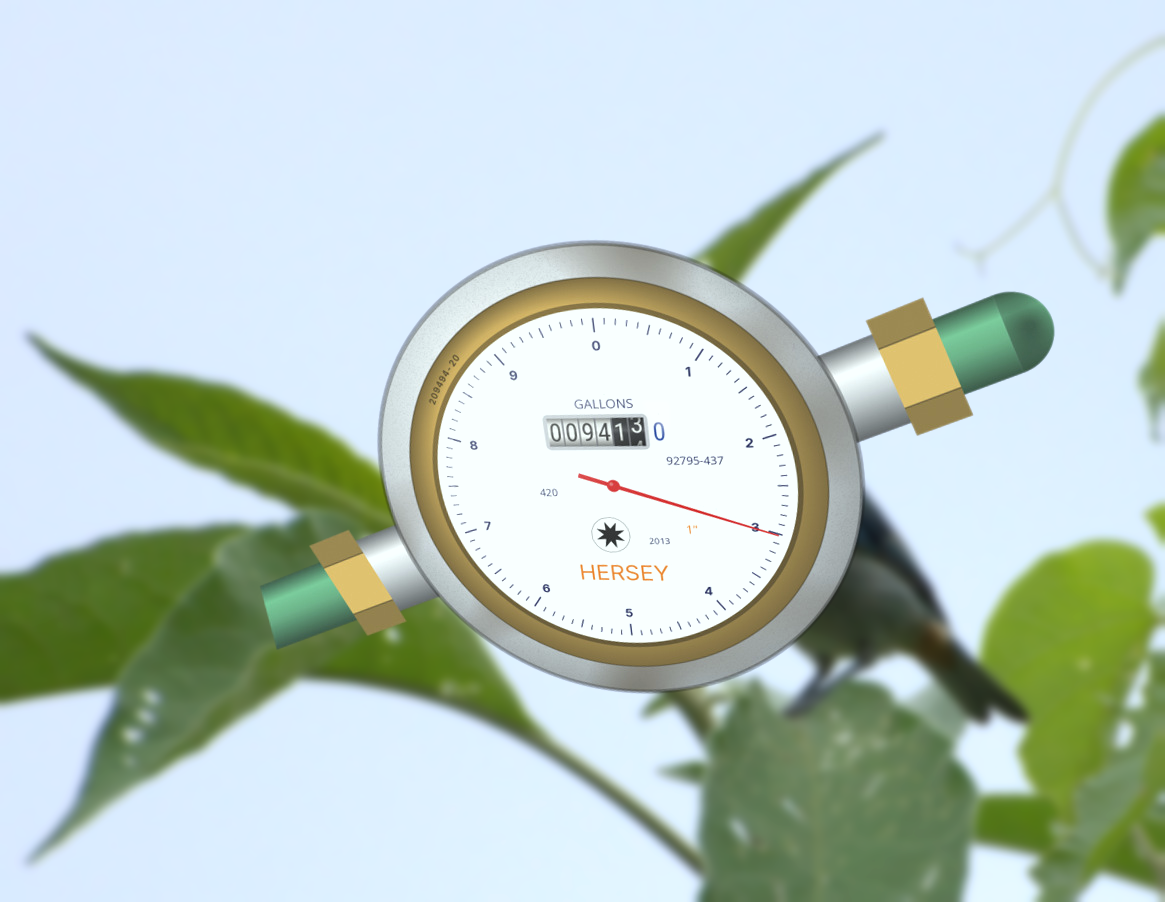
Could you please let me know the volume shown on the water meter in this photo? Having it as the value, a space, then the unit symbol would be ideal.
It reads 94133.0 gal
